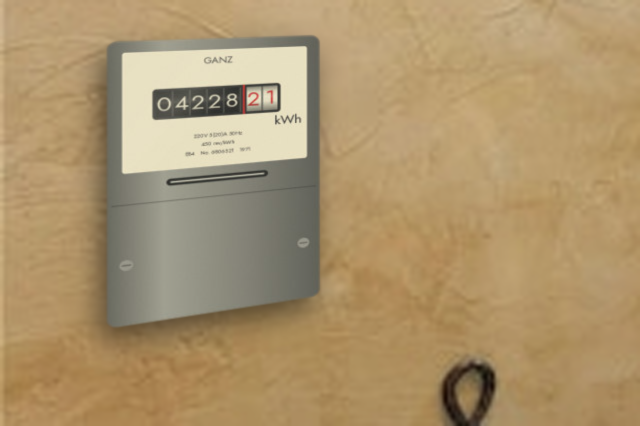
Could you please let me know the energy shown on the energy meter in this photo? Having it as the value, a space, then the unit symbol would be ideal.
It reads 4228.21 kWh
